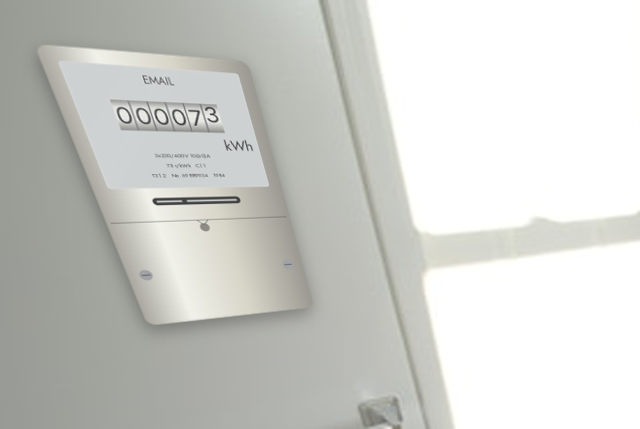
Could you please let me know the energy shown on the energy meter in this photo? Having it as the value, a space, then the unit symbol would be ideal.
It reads 73 kWh
